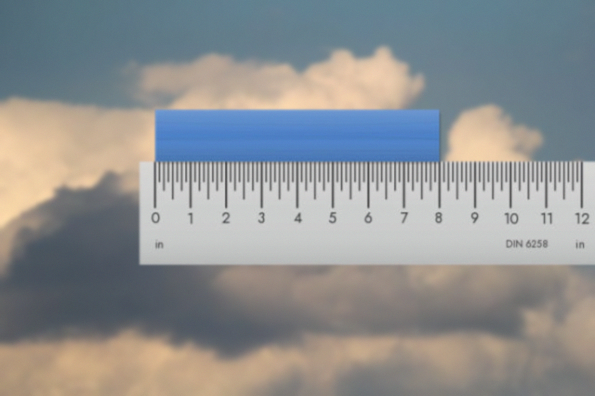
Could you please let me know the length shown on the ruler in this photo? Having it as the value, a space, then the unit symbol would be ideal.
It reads 8 in
